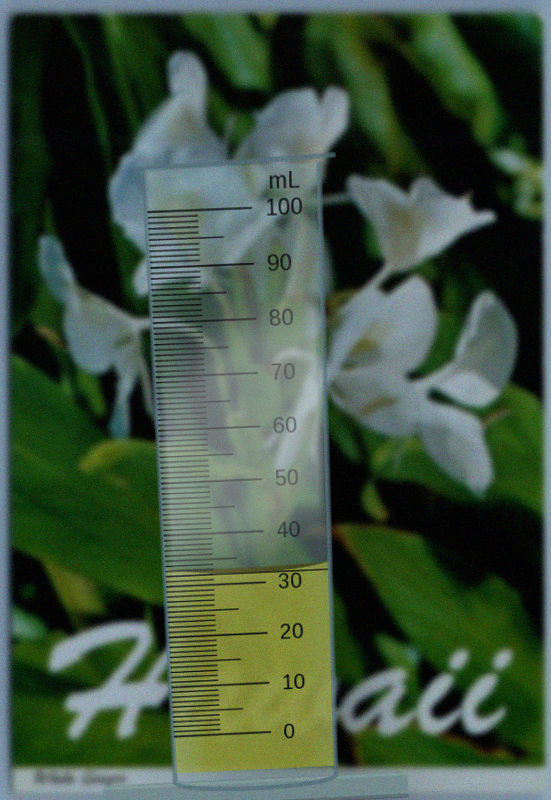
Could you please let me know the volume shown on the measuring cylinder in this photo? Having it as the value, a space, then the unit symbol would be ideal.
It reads 32 mL
